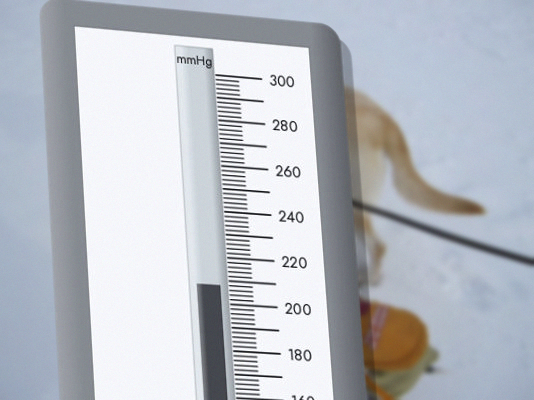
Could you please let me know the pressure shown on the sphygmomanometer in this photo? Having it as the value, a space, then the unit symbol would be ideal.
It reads 208 mmHg
